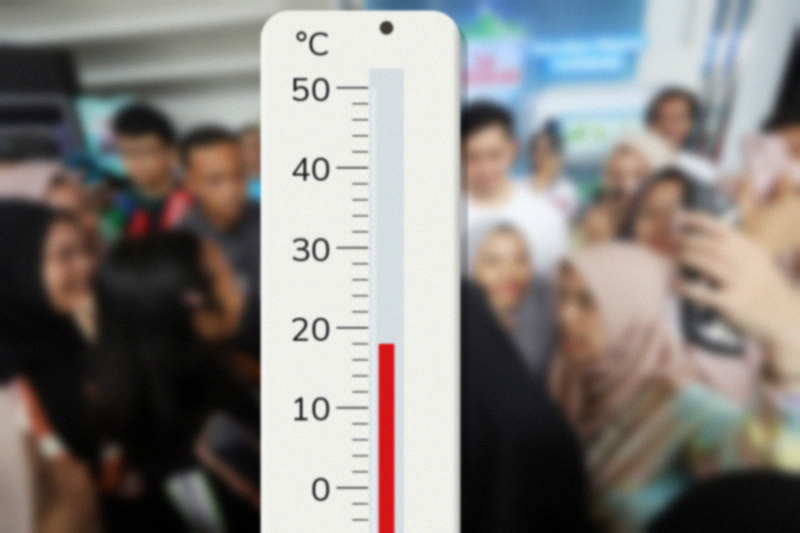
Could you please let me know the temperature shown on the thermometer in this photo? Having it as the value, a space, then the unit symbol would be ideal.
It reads 18 °C
